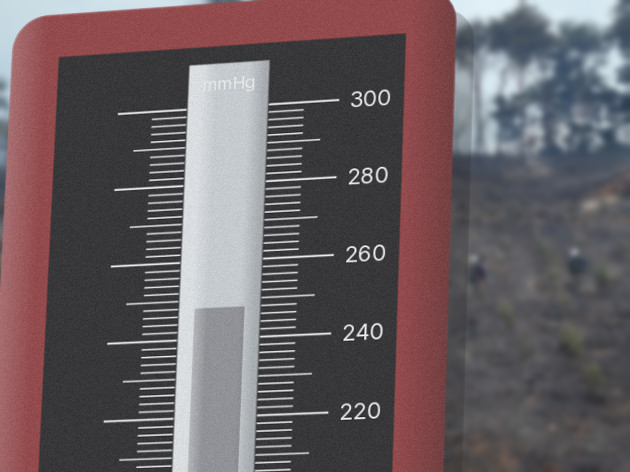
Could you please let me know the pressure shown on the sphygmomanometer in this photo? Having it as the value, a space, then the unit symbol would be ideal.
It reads 248 mmHg
